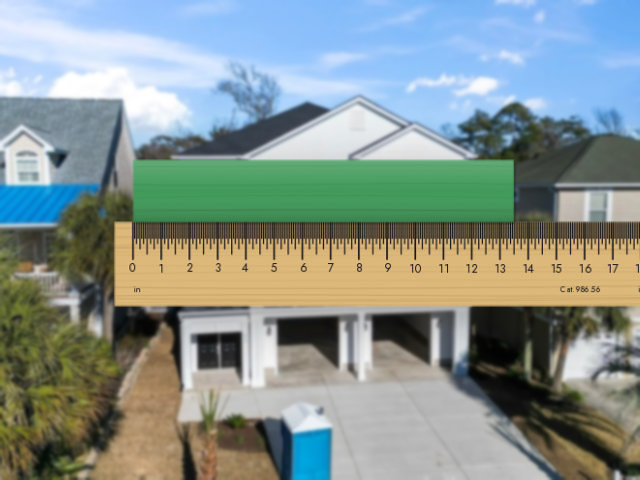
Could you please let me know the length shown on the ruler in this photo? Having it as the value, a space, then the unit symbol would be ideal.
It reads 13.5 in
